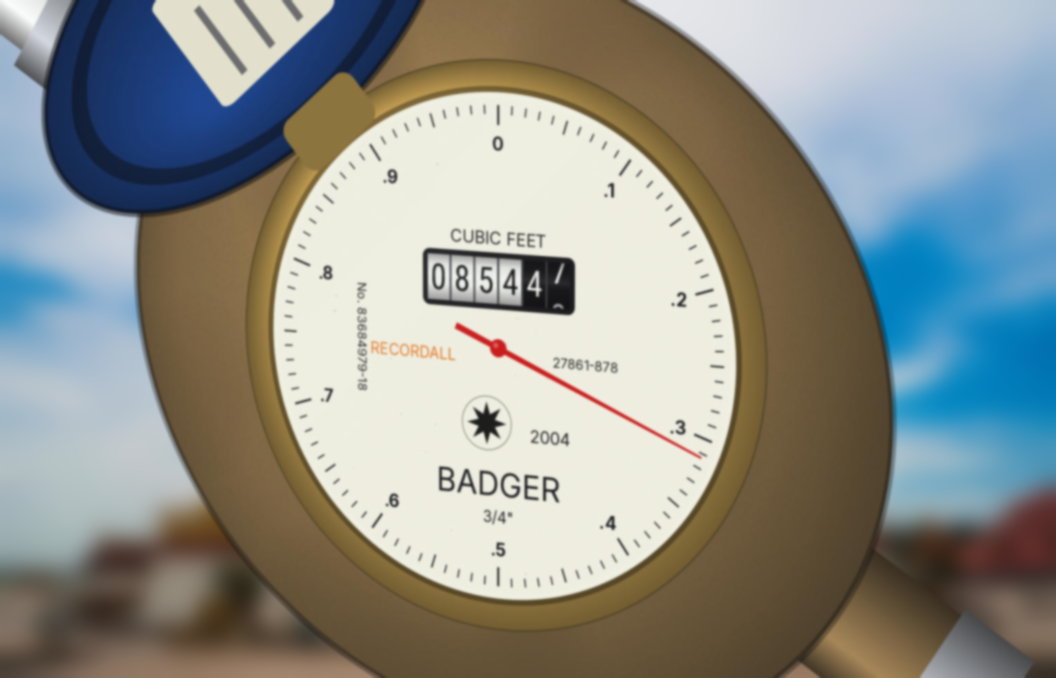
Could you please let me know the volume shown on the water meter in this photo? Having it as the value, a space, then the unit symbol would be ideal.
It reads 85447.31 ft³
